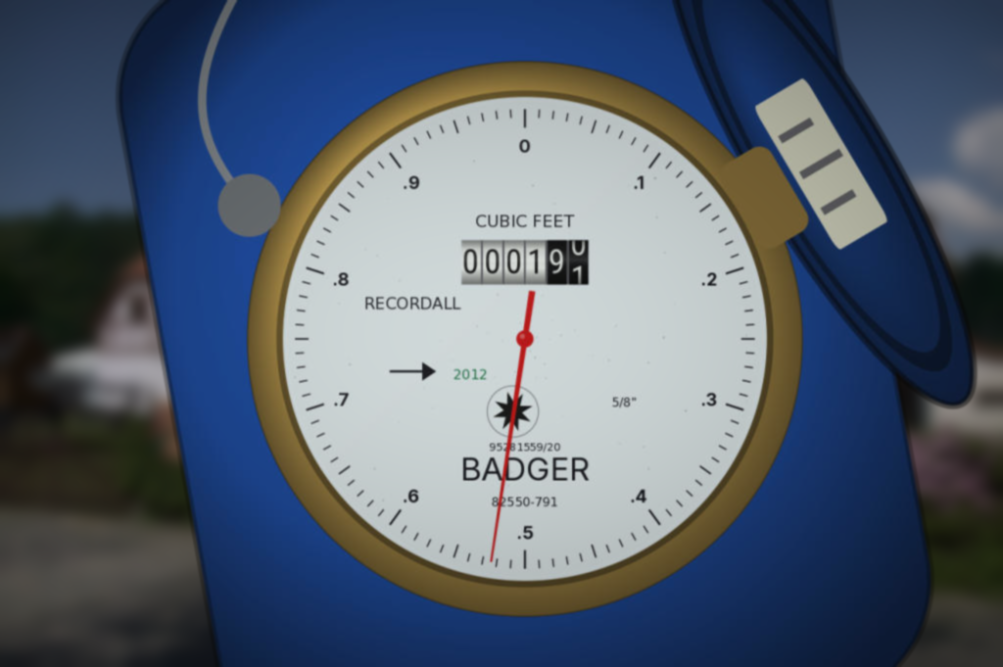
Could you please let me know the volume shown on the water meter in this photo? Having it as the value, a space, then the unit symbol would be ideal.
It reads 190.52 ft³
